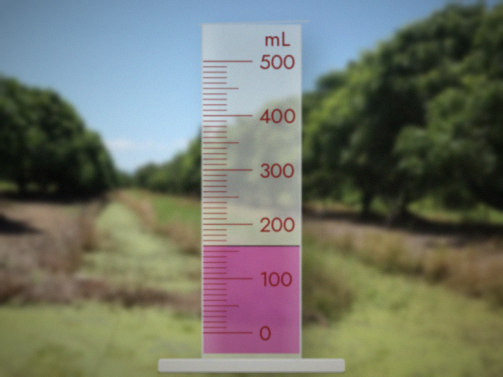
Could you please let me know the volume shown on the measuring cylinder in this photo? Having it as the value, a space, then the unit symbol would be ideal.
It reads 160 mL
